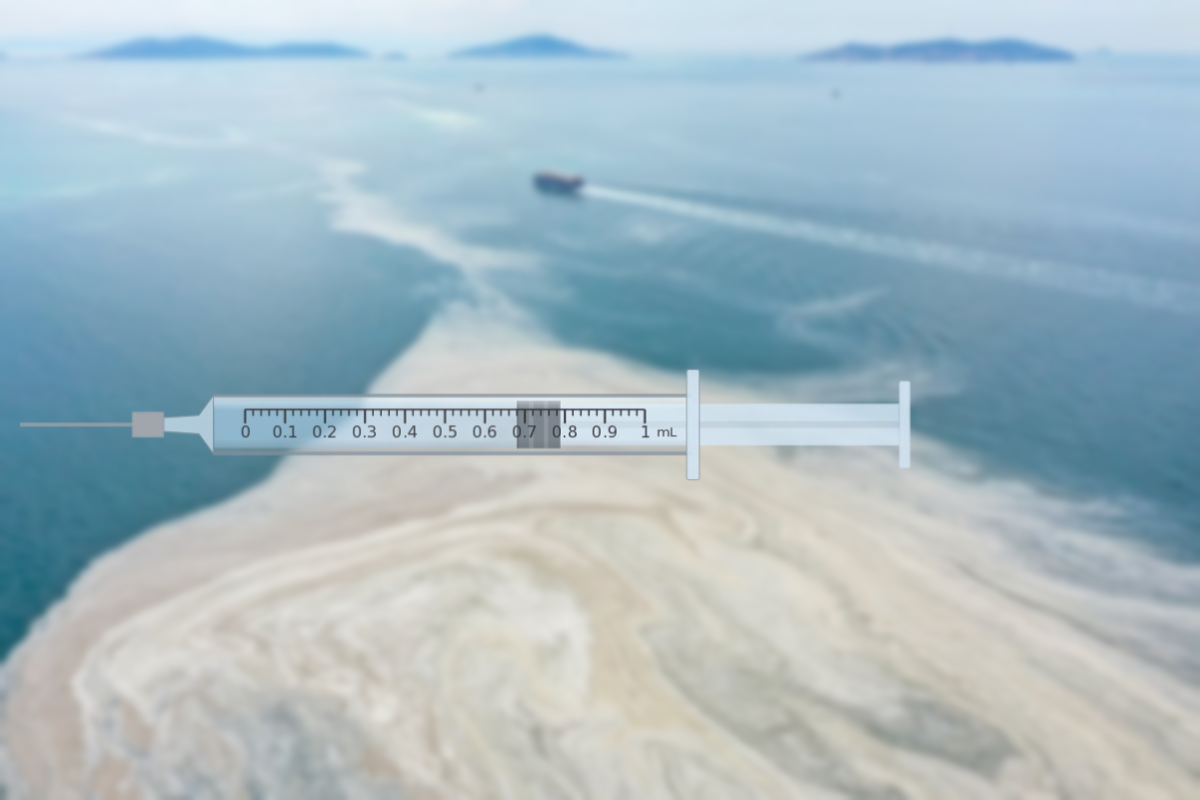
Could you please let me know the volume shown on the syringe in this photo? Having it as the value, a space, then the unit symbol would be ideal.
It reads 0.68 mL
